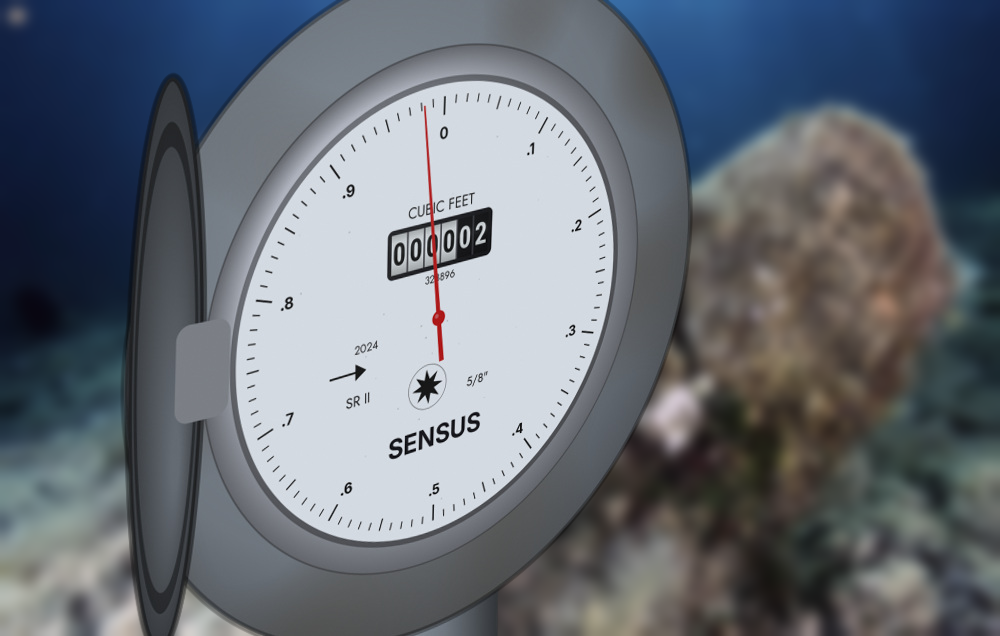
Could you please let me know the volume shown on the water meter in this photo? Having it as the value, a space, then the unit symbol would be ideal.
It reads 1.98 ft³
